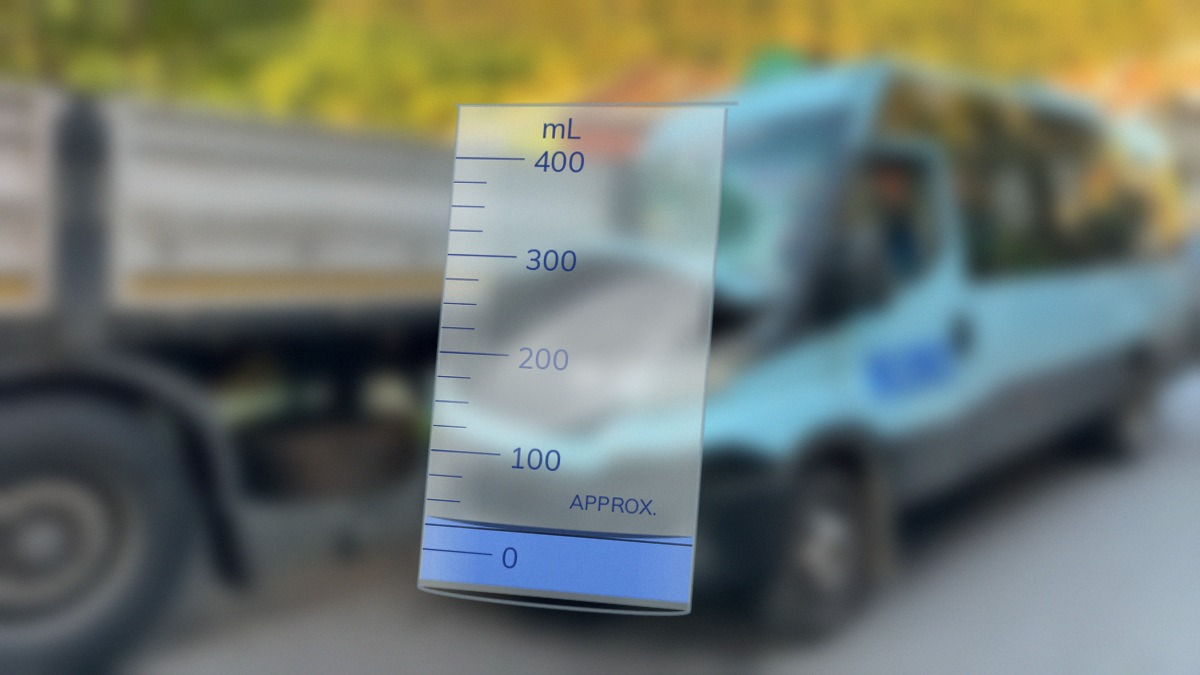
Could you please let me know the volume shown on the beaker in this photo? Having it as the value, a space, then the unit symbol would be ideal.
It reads 25 mL
